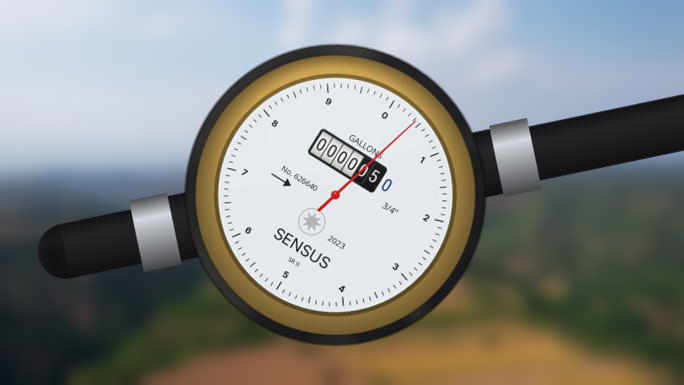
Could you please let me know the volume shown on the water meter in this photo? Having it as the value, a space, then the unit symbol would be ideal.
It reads 50.4 gal
